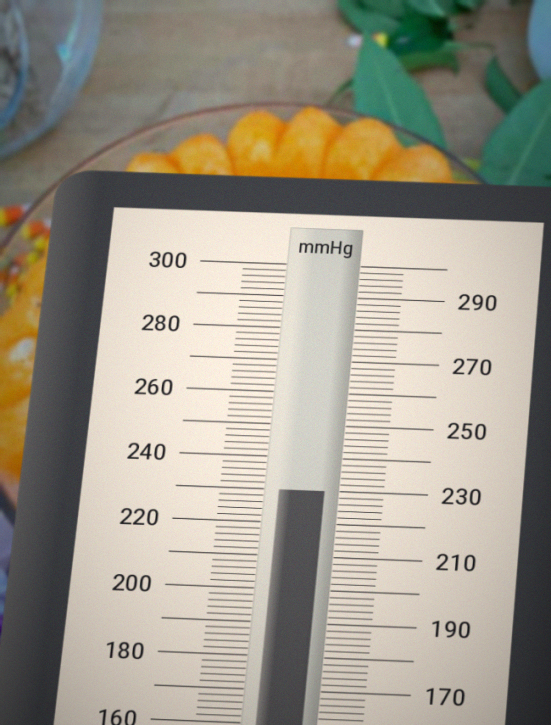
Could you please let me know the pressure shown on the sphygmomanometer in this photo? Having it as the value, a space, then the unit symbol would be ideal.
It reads 230 mmHg
